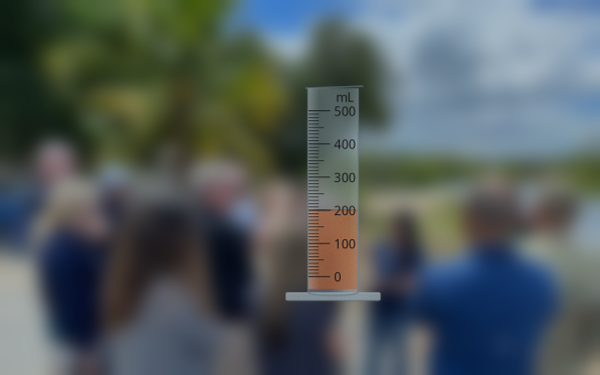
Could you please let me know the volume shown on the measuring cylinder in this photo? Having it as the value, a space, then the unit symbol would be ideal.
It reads 200 mL
